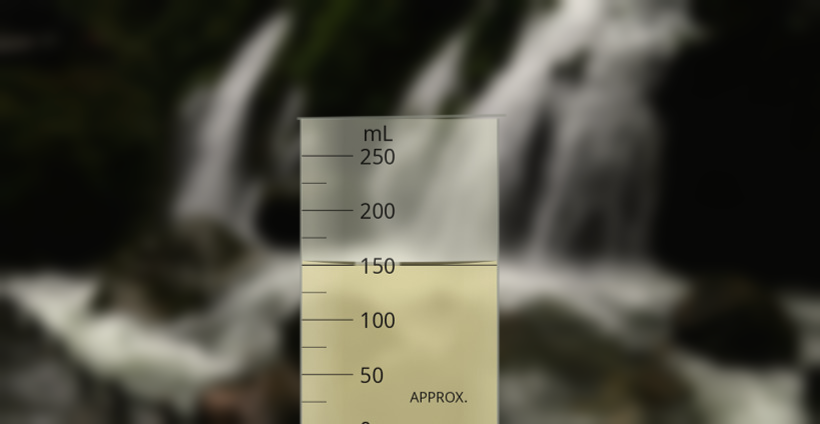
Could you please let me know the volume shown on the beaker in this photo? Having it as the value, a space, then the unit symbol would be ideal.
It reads 150 mL
